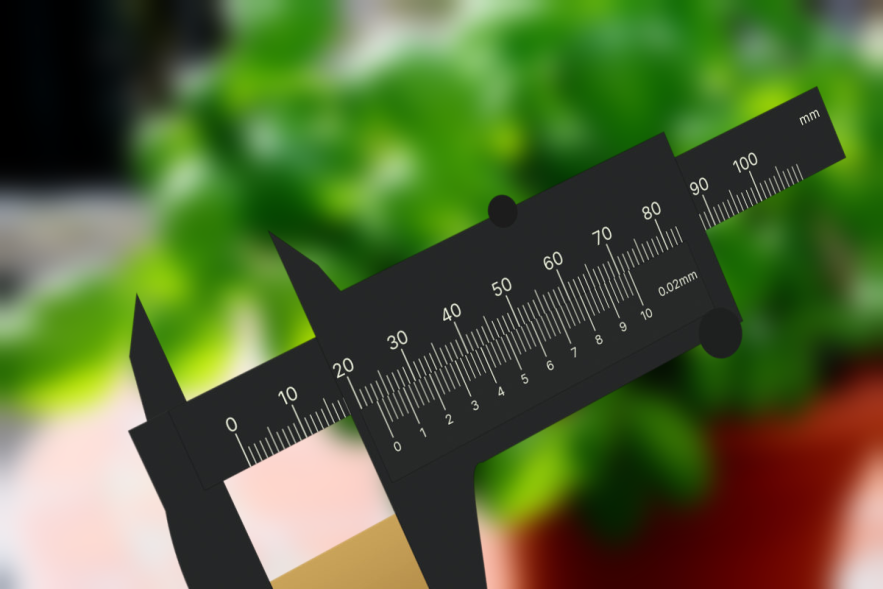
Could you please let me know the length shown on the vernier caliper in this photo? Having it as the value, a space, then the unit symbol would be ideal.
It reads 22.8 mm
